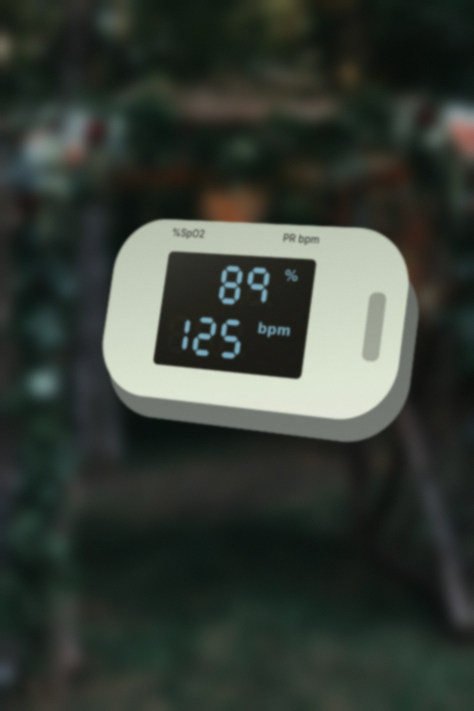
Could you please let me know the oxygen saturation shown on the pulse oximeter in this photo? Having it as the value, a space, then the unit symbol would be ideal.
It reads 89 %
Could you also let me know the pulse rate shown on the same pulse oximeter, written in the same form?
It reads 125 bpm
